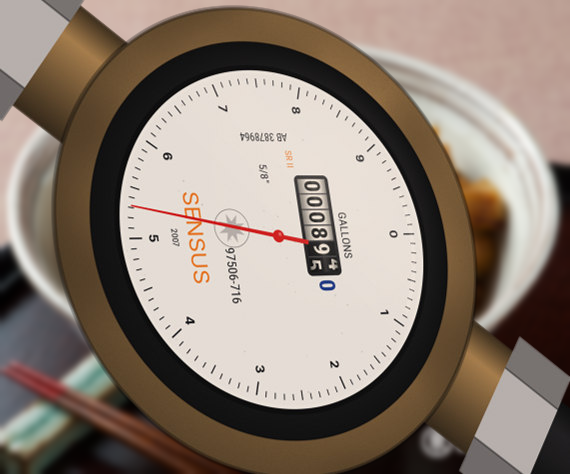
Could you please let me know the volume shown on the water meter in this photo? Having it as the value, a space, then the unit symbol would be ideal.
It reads 8945.3 gal
